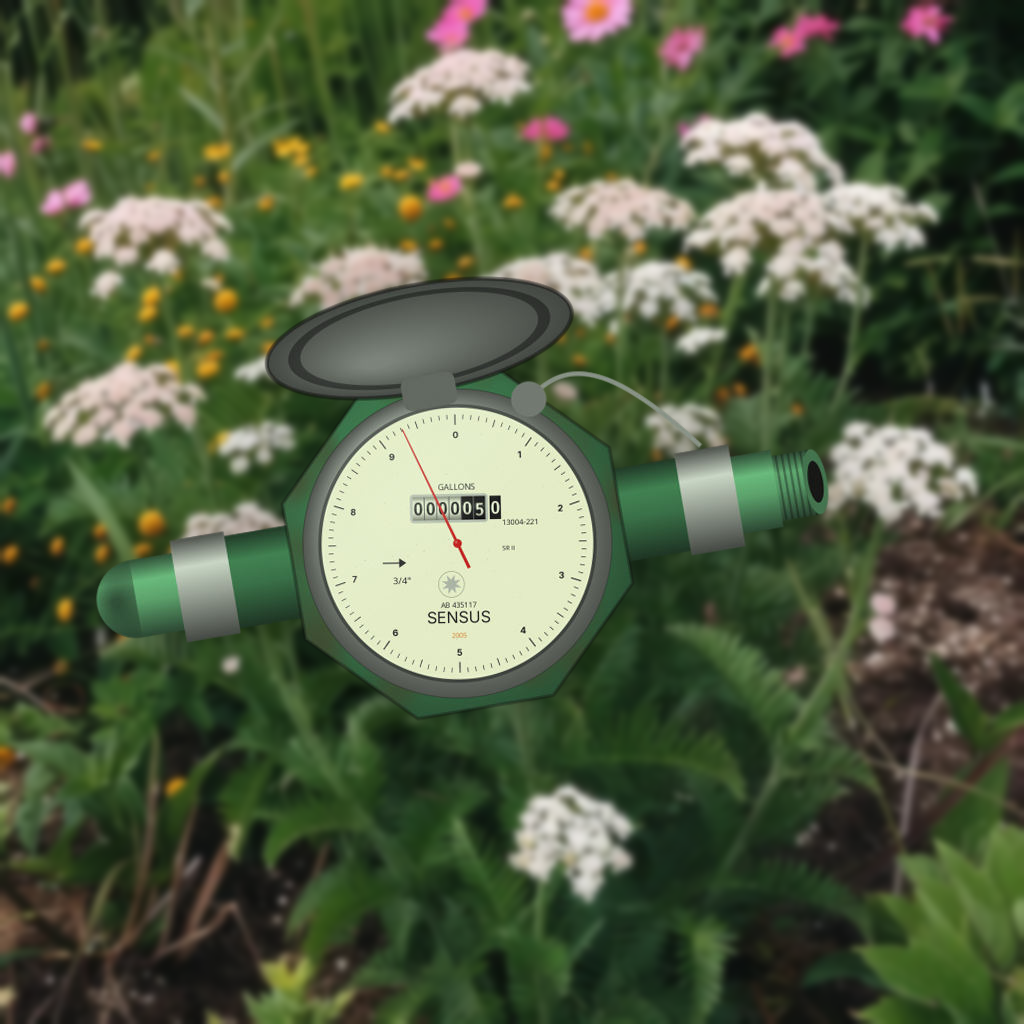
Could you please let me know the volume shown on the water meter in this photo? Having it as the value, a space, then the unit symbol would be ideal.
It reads 49.3 gal
